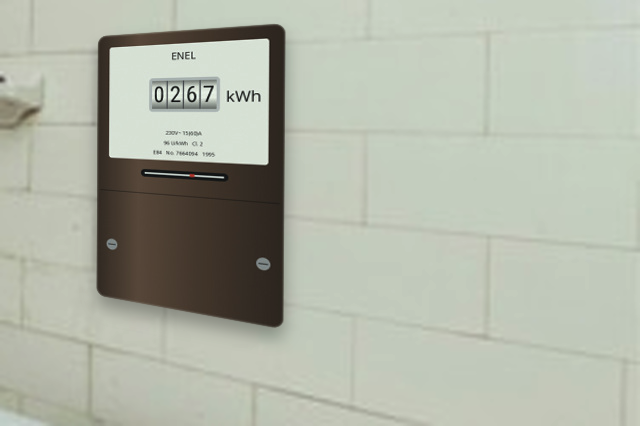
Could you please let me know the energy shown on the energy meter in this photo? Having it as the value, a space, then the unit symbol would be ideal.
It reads 267 kWh
